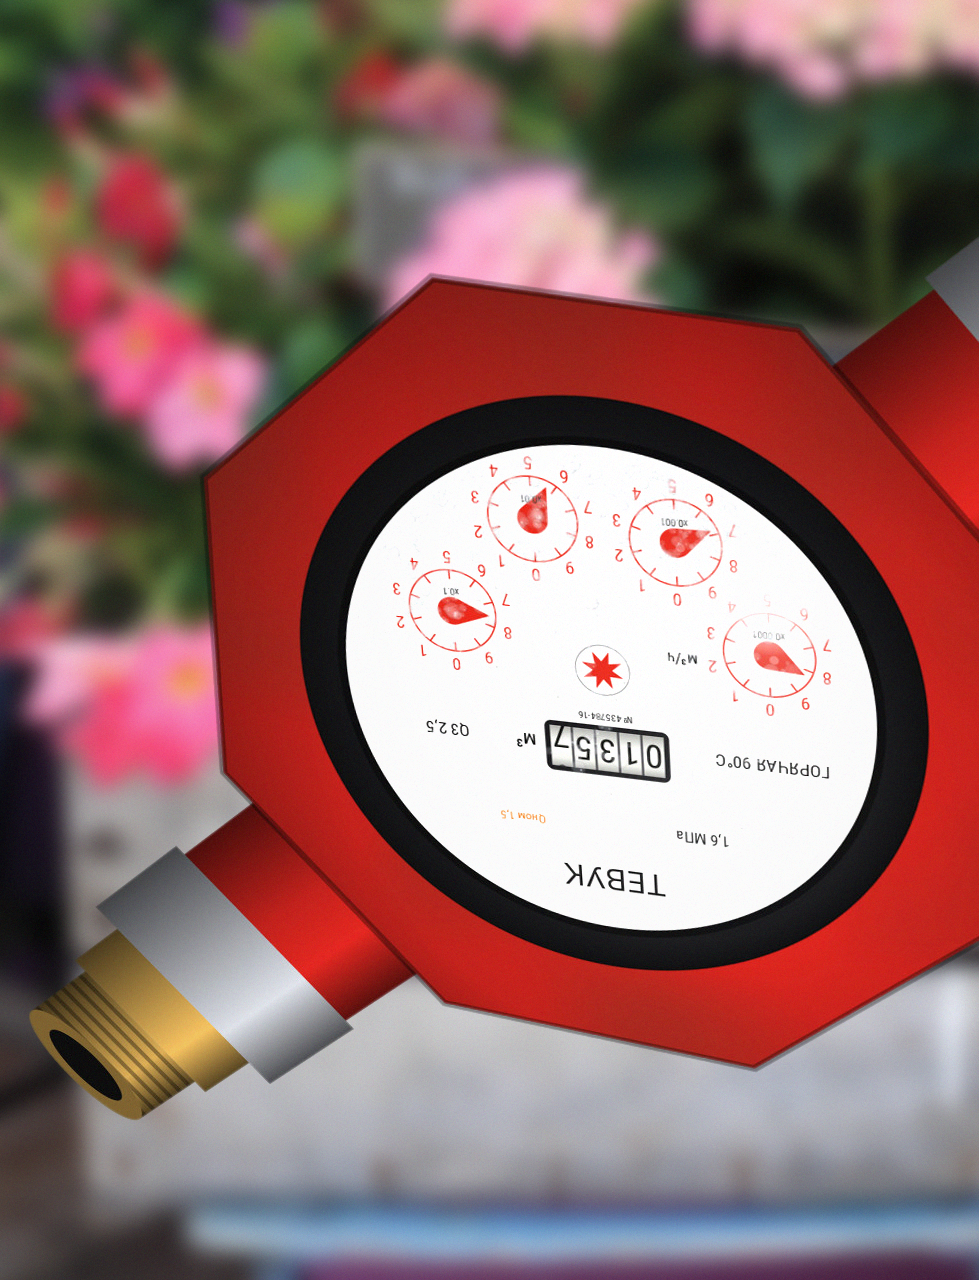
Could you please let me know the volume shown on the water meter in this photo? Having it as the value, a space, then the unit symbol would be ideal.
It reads 1356.7568 m³
